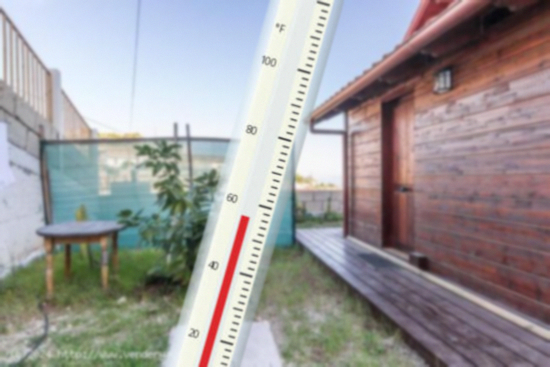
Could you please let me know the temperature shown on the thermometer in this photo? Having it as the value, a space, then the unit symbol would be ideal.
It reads 56 °F
